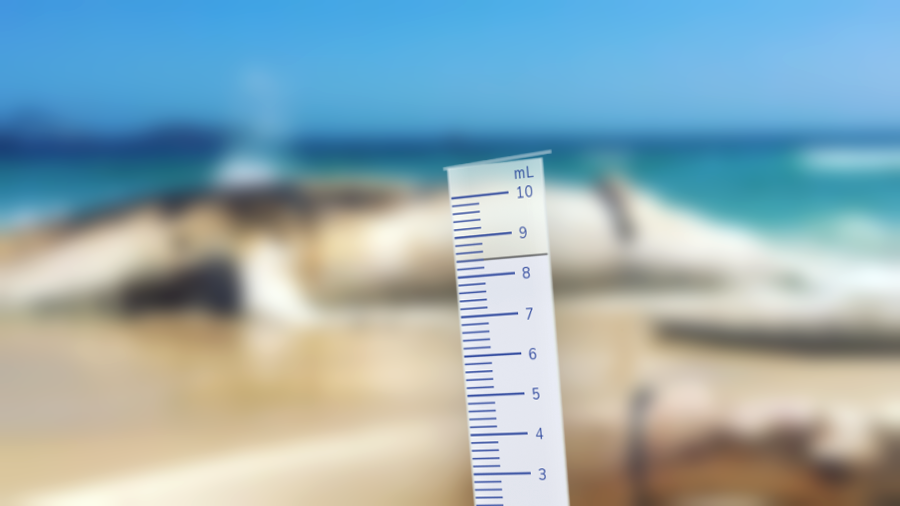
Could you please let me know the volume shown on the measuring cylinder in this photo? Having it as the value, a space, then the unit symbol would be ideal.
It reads 8.4 mL
